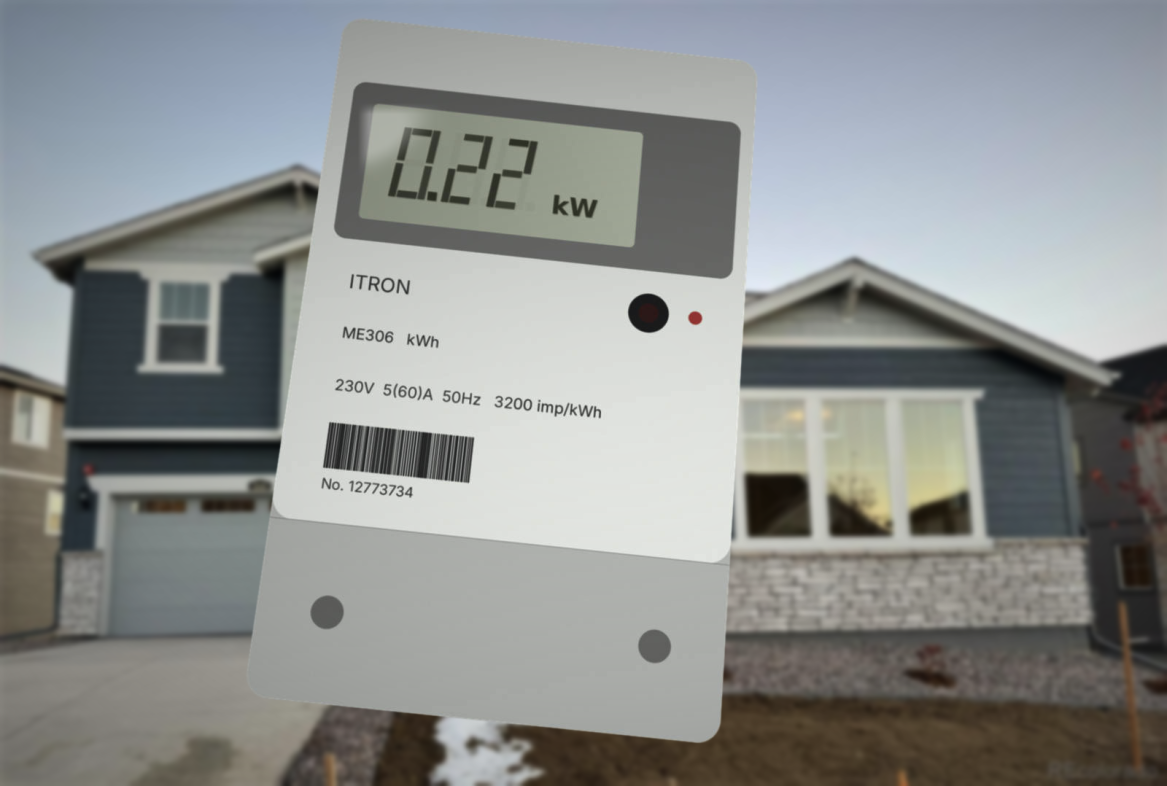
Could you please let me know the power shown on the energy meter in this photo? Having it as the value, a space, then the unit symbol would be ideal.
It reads 0.22 kW
